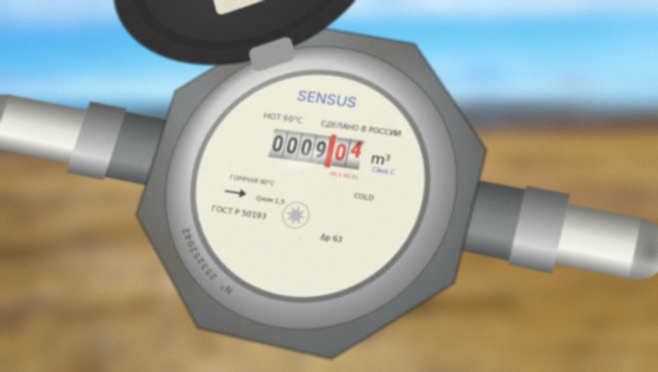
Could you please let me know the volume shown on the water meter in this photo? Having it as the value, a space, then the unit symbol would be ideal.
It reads 9.04 m³
